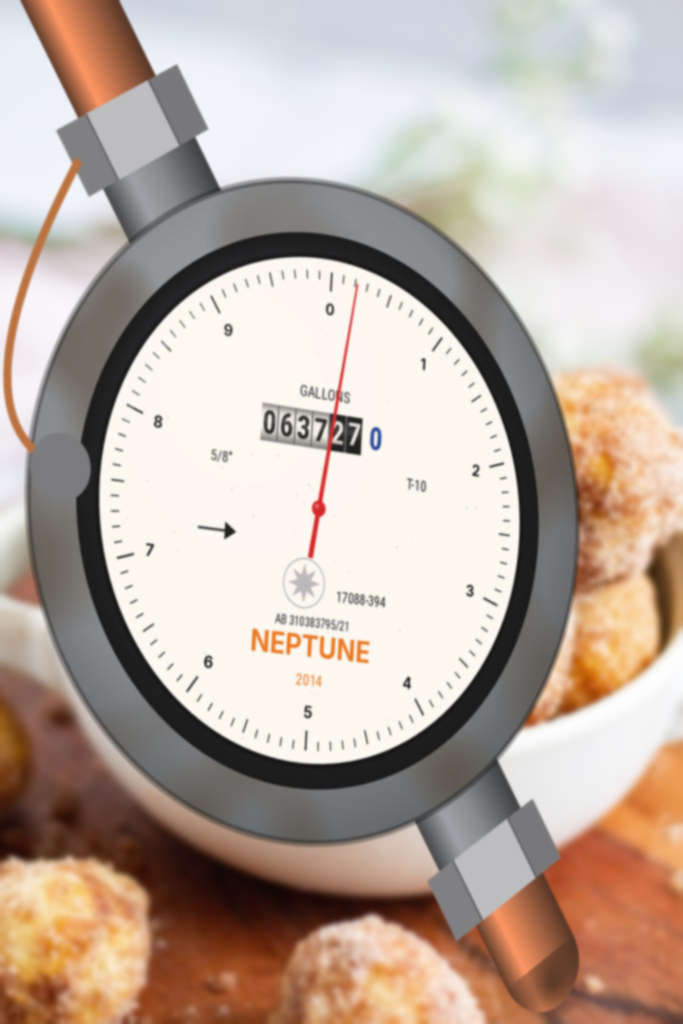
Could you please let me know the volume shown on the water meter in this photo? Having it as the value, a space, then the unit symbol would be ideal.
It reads 637270.2 gal
